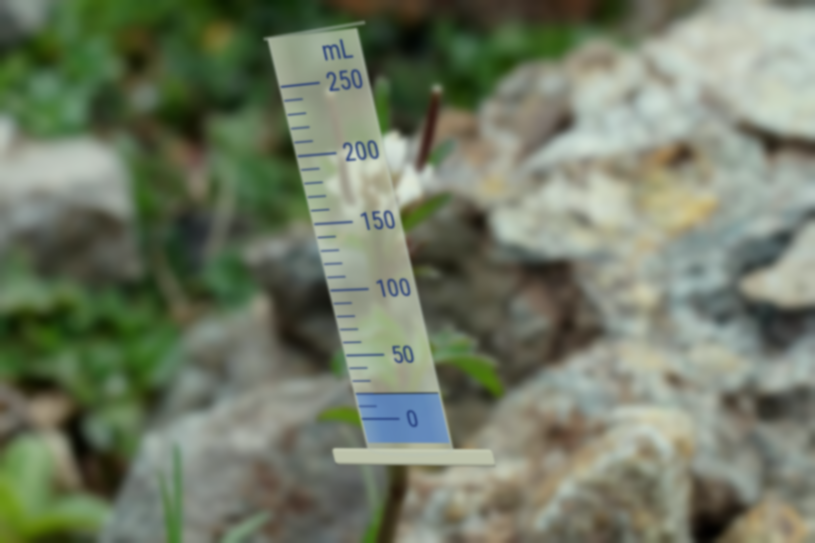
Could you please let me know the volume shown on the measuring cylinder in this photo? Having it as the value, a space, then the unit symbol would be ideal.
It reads 20 mL
